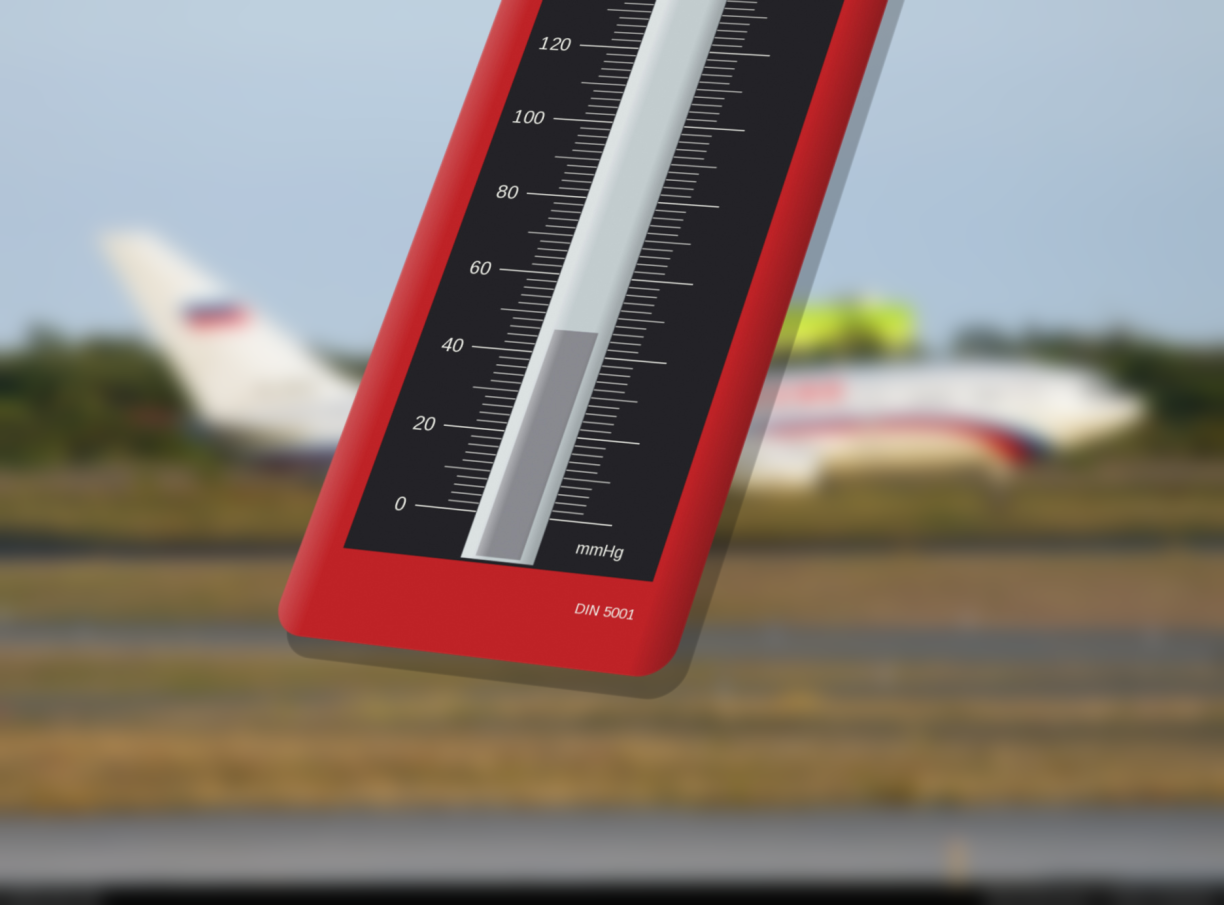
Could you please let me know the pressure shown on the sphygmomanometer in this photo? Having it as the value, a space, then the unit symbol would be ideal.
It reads 46 mmHg
